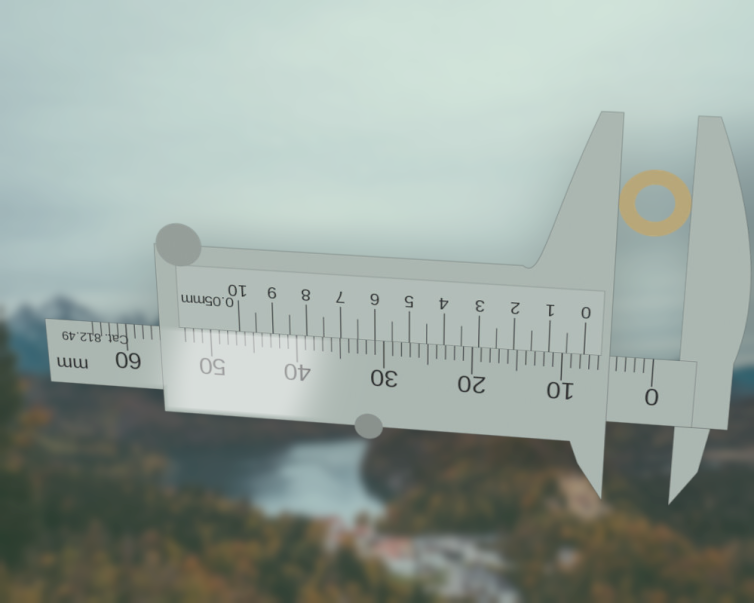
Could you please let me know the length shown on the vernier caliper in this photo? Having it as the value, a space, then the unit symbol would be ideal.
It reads 7.6 mm
